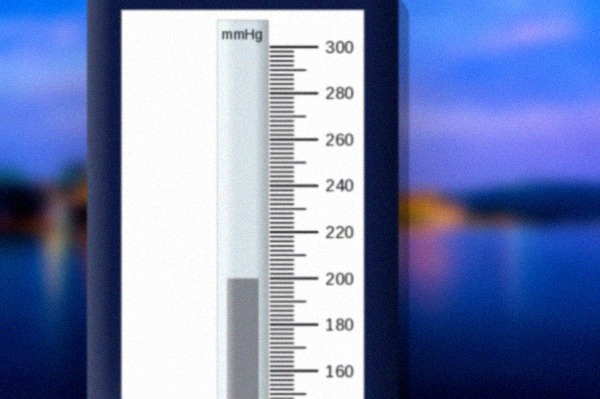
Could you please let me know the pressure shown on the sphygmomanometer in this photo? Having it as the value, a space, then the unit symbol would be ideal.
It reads 200 mmHg
